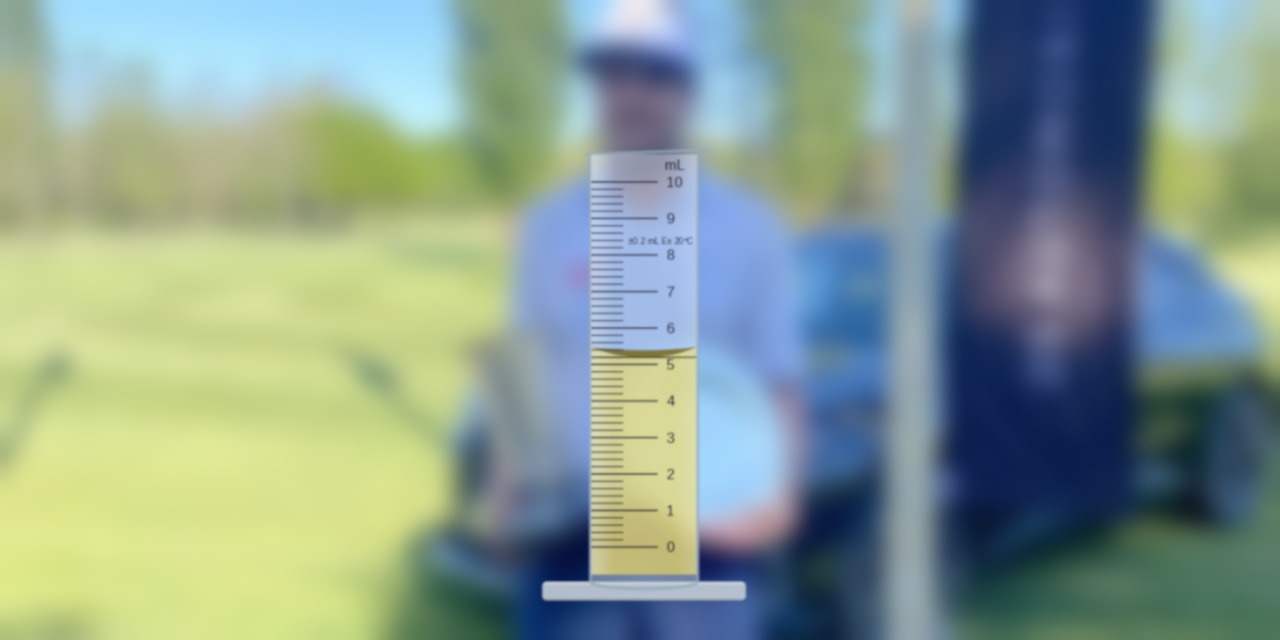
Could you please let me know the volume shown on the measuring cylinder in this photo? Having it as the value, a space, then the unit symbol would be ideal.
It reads 5.2 mL
